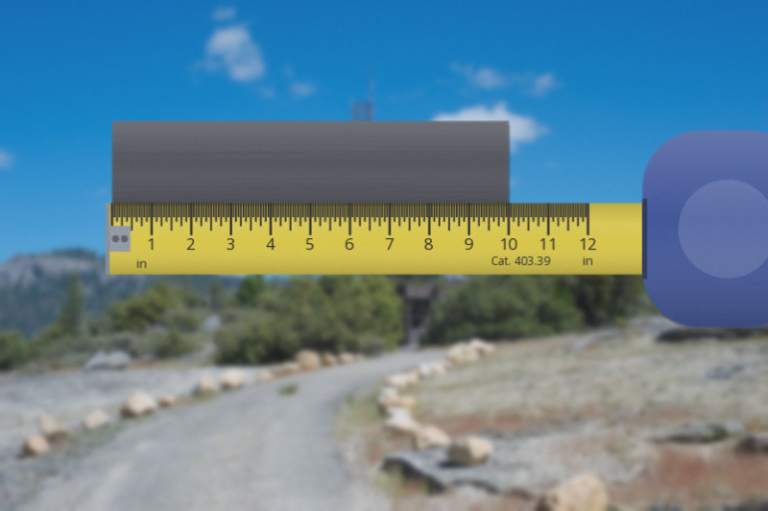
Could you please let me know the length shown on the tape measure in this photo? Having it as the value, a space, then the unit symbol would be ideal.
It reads 10 in
